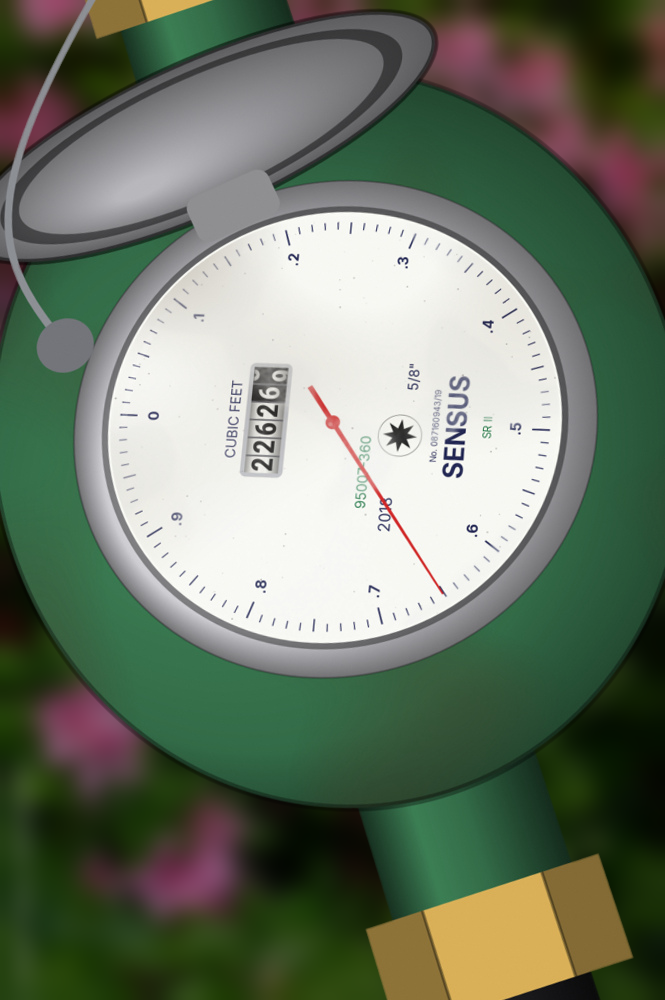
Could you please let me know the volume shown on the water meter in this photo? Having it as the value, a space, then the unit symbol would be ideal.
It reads 226268.65 ft³
